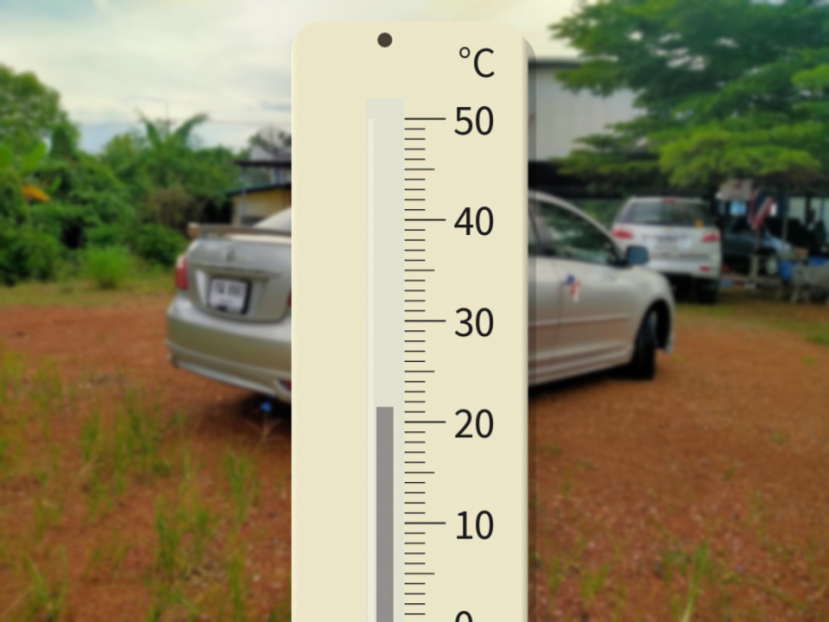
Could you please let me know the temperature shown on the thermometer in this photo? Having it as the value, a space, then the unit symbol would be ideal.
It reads 21.5 °C
